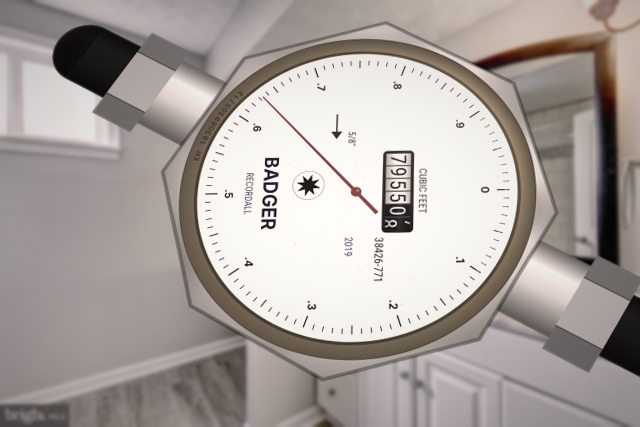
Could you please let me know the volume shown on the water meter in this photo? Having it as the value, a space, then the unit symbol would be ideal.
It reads 795507.63 ft³
